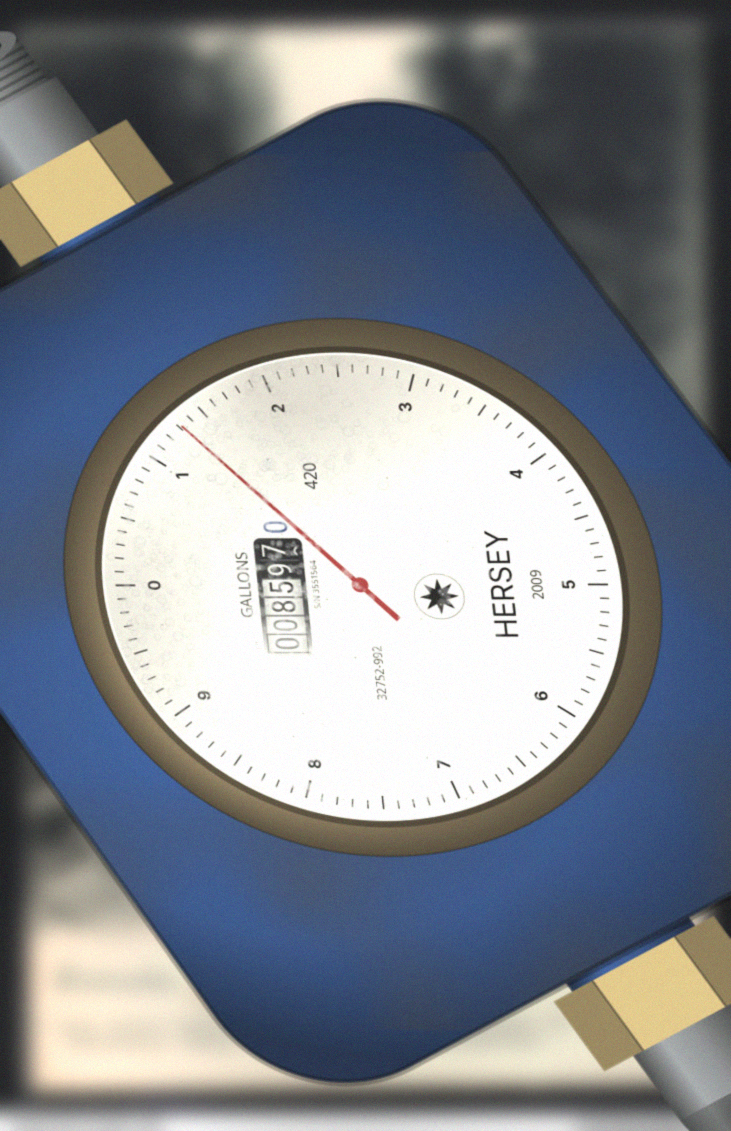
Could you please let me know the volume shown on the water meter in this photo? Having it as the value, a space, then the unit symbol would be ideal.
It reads 85971.3 gal
